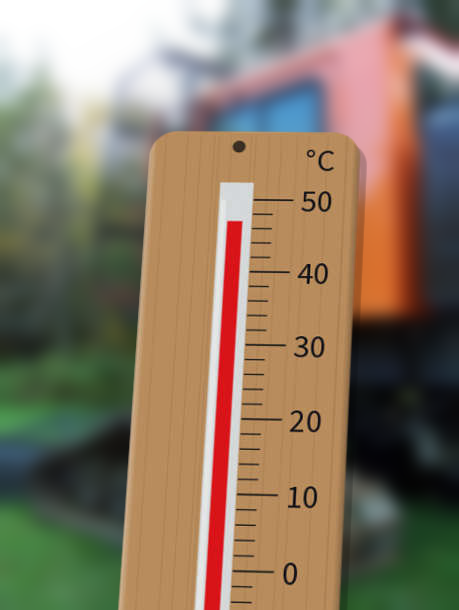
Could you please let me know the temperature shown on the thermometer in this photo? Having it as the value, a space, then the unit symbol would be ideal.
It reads 47 °C
